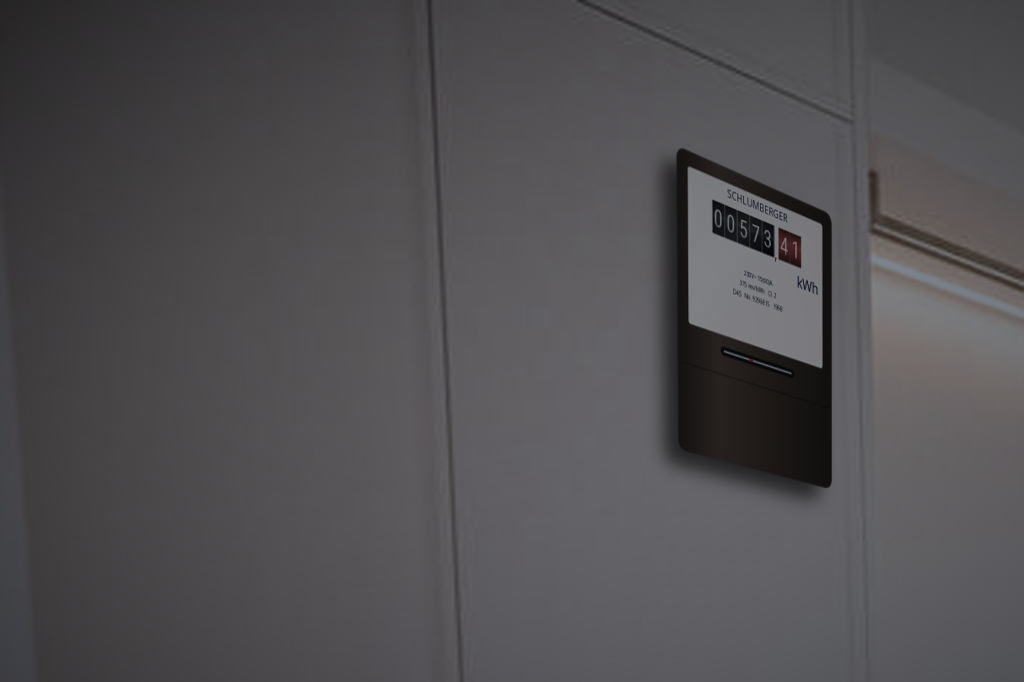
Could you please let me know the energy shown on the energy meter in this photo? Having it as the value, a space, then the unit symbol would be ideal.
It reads 573.41 kWh
